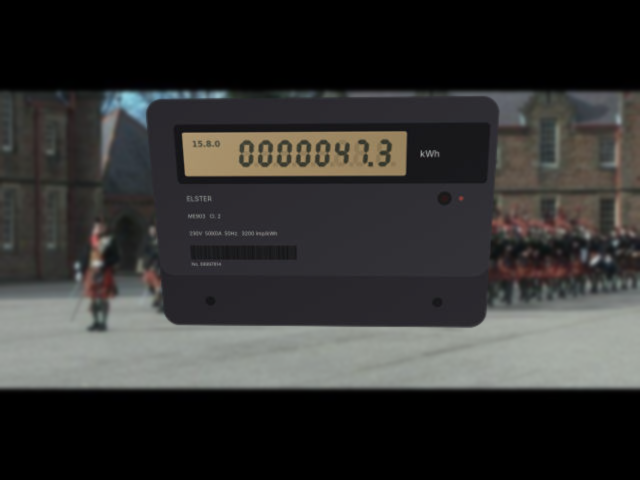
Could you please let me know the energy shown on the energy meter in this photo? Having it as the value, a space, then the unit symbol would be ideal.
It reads 47.3 kWh
